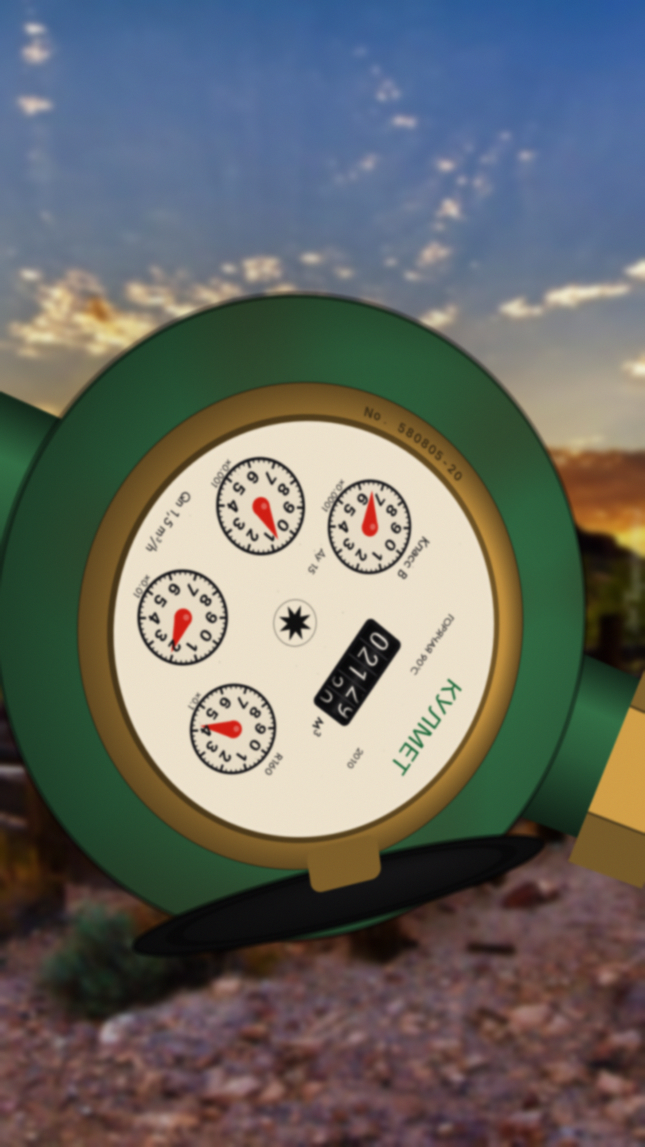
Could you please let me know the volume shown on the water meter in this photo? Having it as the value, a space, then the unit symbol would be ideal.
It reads 2129.4206 m³
